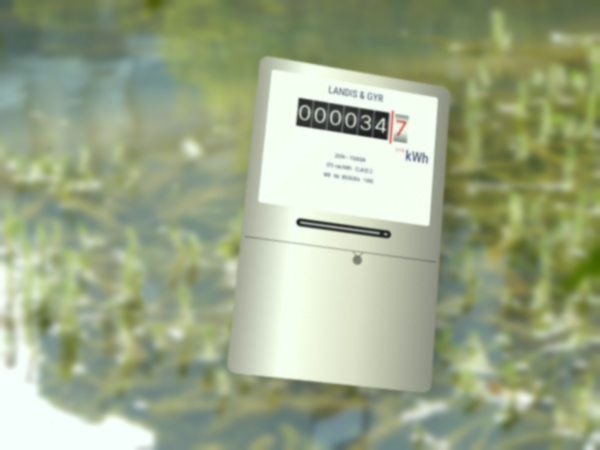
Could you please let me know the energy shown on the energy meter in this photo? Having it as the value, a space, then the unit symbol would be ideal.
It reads 34.7 kWh
